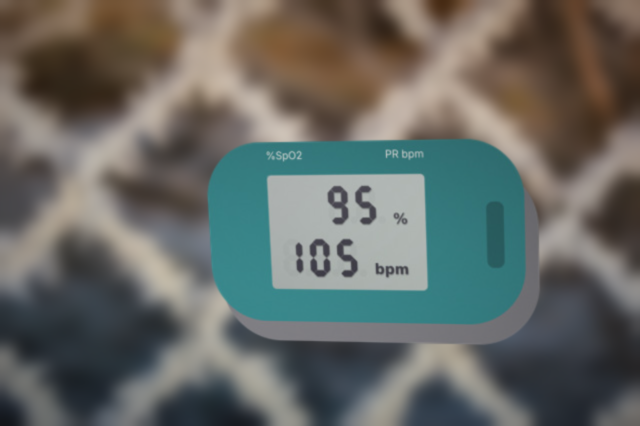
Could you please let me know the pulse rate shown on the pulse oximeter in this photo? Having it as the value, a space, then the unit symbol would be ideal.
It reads 105 bpm
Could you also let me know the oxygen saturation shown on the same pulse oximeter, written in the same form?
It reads 95 %
